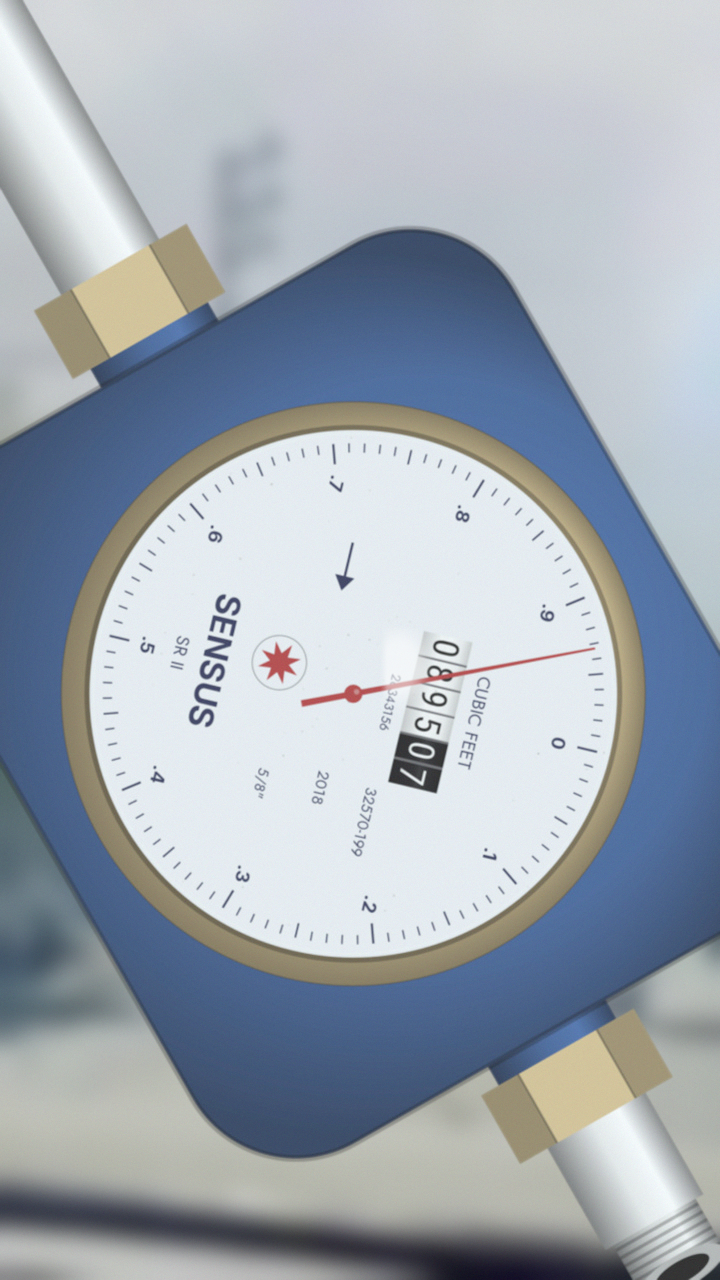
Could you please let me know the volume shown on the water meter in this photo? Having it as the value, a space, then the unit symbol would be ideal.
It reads 89506.93 ft³
